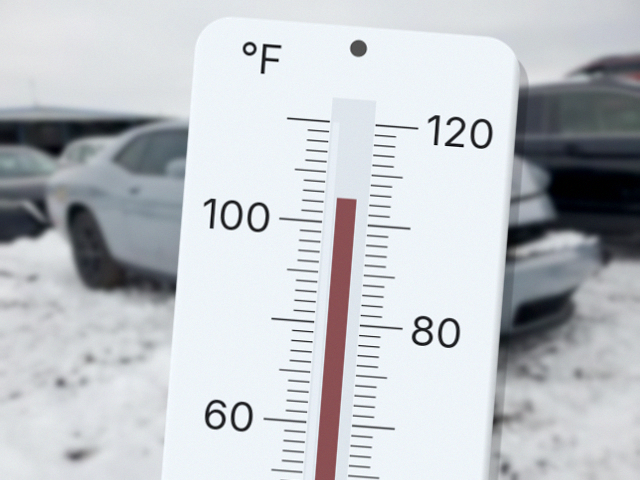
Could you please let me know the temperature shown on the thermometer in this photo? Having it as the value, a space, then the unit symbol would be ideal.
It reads 105 °F
